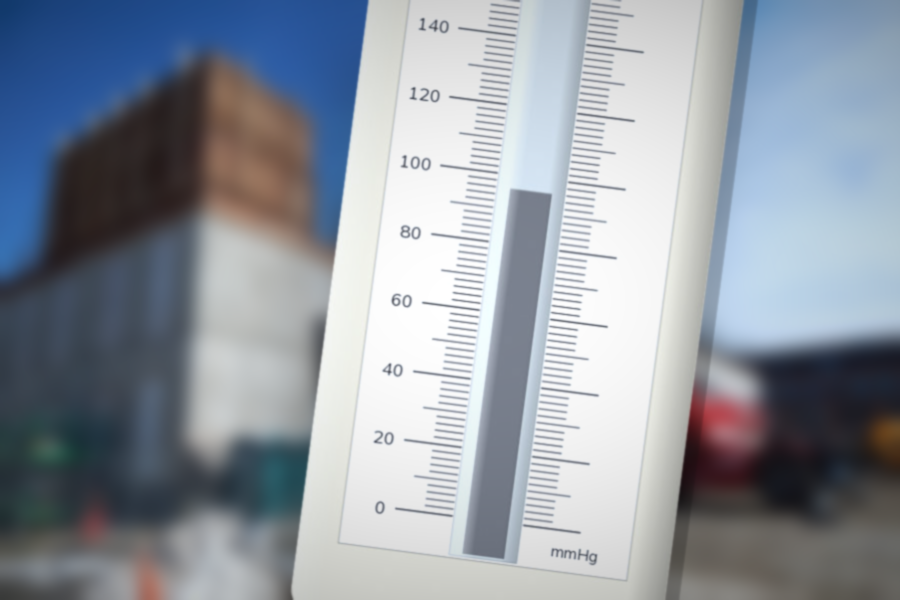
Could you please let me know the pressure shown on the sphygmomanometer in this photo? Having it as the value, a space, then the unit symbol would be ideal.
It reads 96 mmHg
